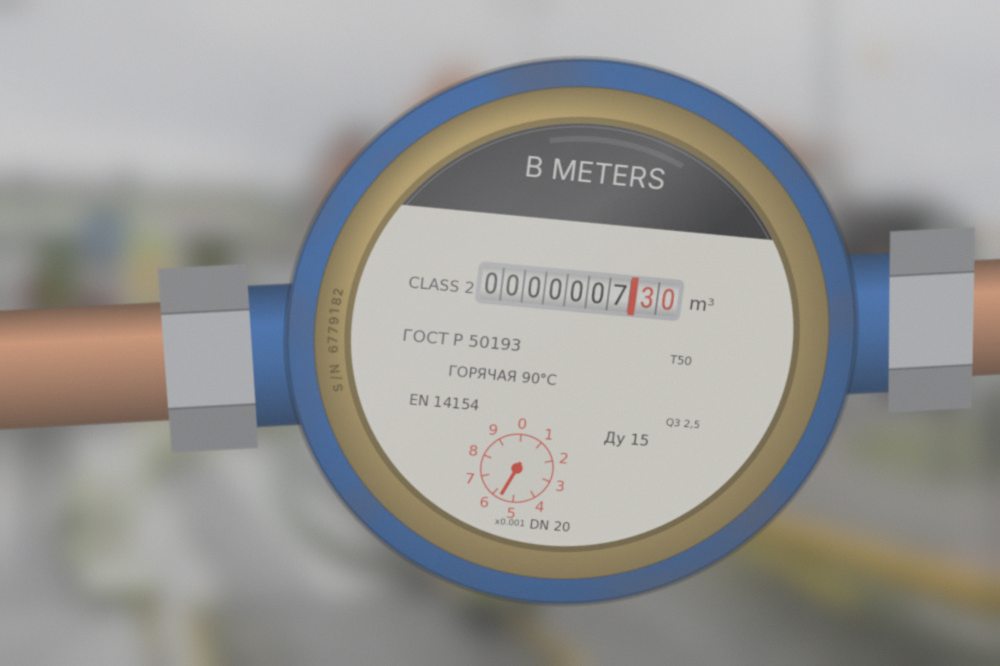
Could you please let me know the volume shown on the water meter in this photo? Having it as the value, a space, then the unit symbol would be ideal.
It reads 7.305 m³
